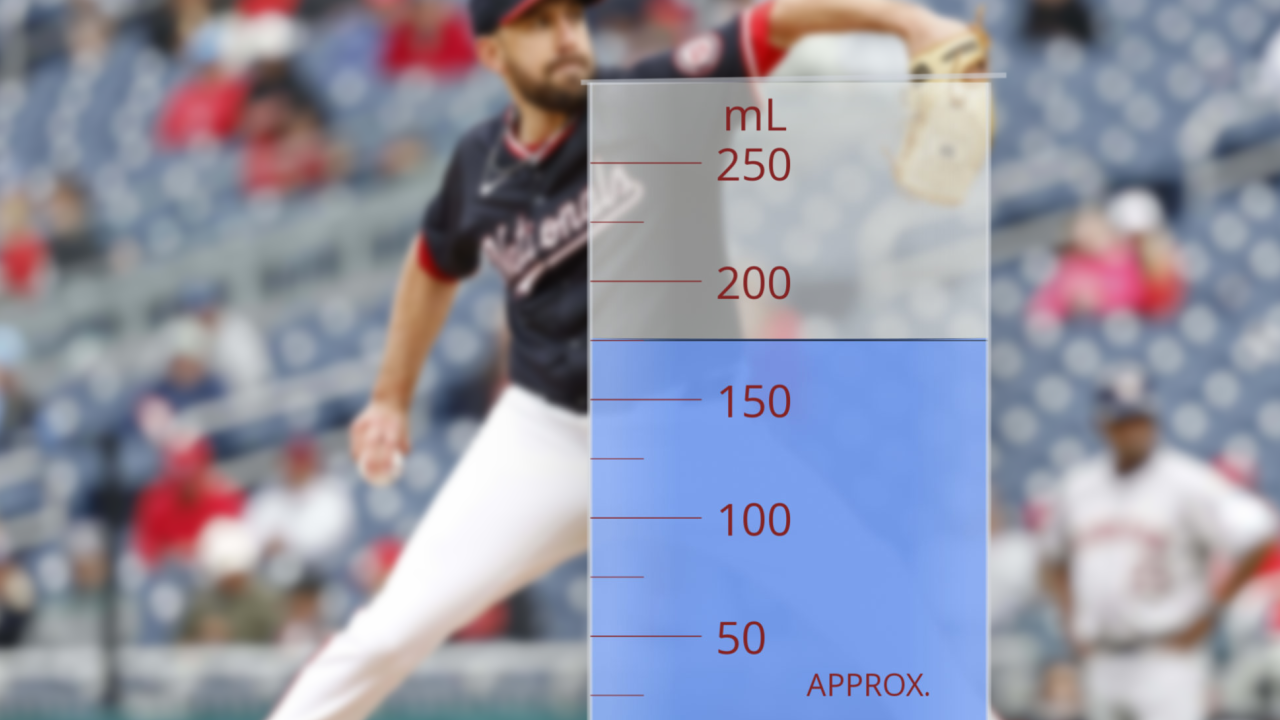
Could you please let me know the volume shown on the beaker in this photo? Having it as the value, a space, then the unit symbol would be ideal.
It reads 175 mL
